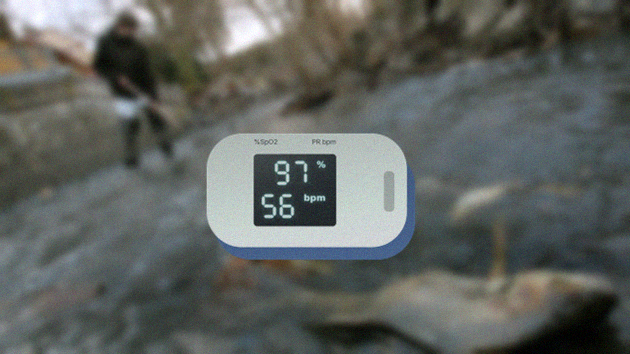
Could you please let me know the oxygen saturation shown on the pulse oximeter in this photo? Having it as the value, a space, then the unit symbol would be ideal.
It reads 97 %
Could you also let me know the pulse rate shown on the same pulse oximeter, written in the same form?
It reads 56 bpm
